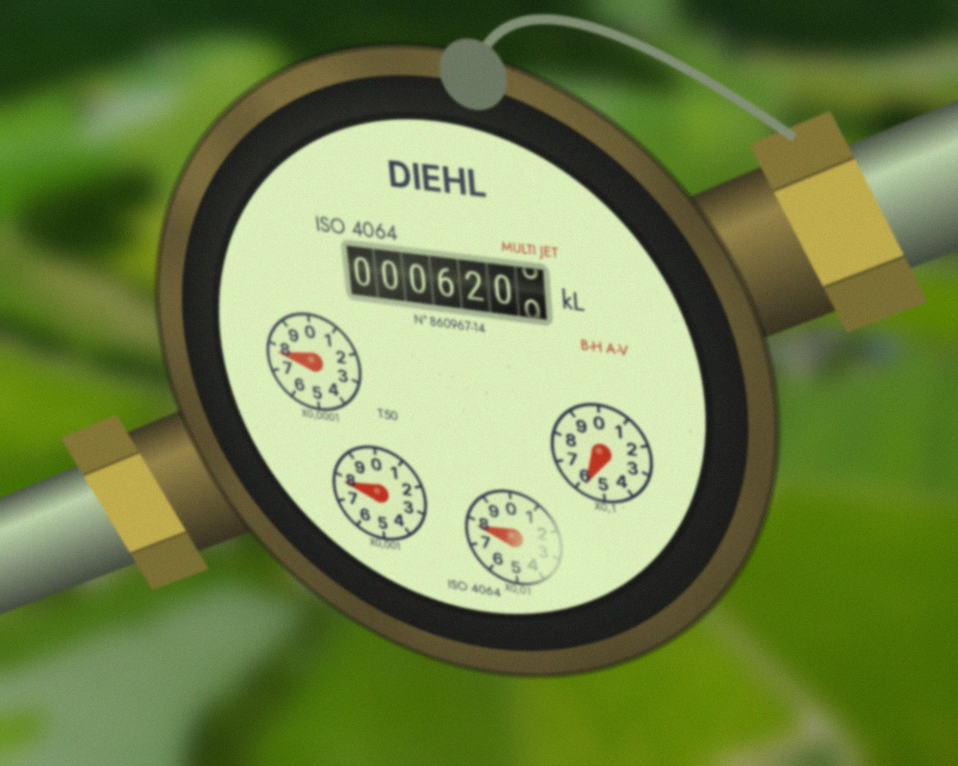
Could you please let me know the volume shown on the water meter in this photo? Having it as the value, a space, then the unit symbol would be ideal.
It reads 6208.5777 kL
